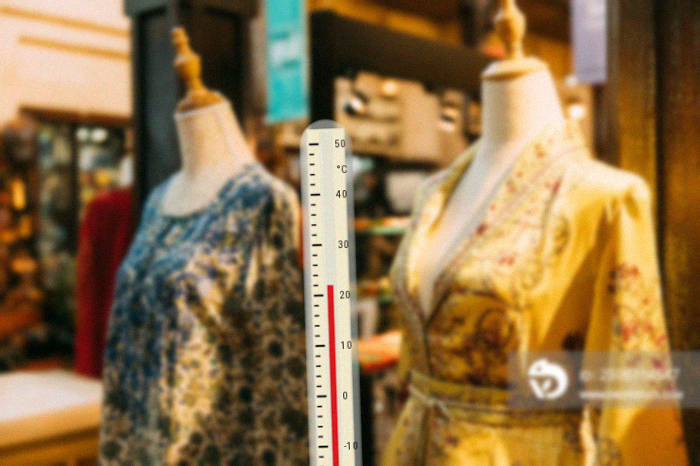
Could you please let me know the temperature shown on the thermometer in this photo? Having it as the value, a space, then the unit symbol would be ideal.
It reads 22 °C
